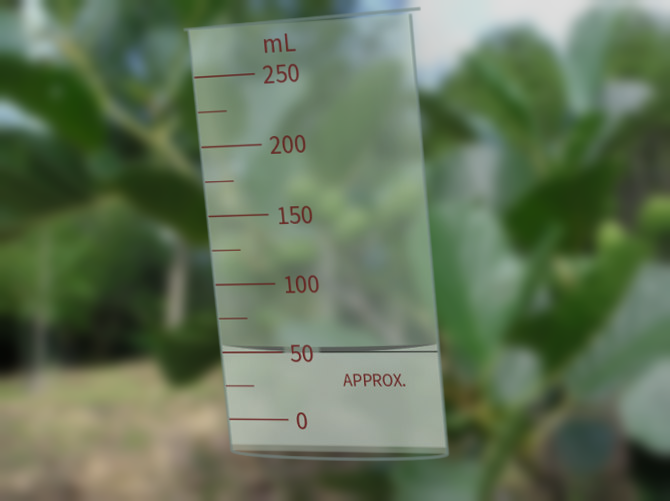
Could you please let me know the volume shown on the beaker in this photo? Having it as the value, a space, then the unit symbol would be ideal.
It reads 50 mL
